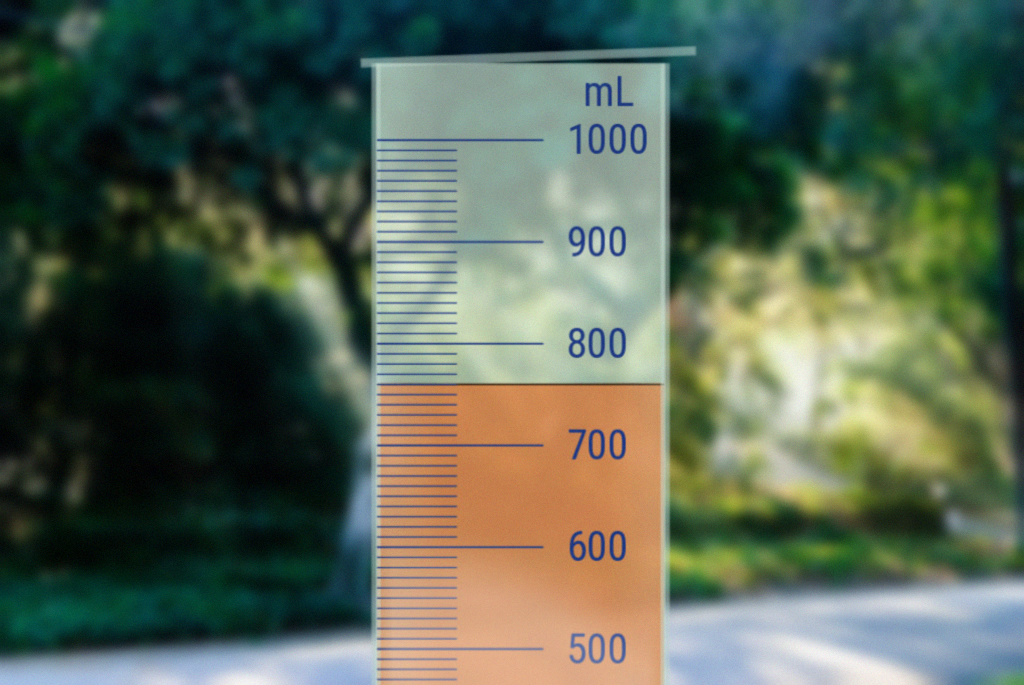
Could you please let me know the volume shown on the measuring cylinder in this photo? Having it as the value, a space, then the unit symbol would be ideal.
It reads 760 mL
